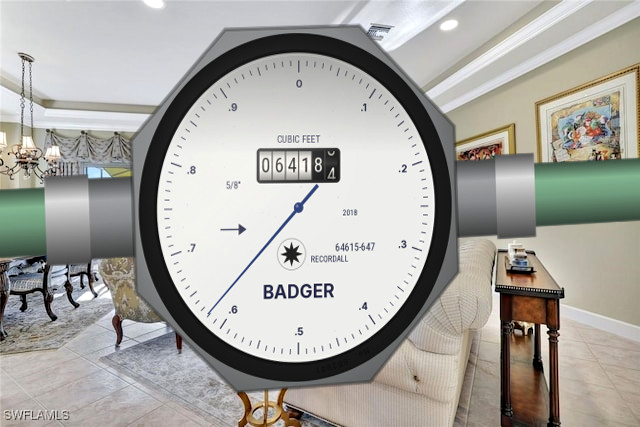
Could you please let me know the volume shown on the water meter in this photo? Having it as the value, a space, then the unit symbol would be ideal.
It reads 64183.62 ft³
